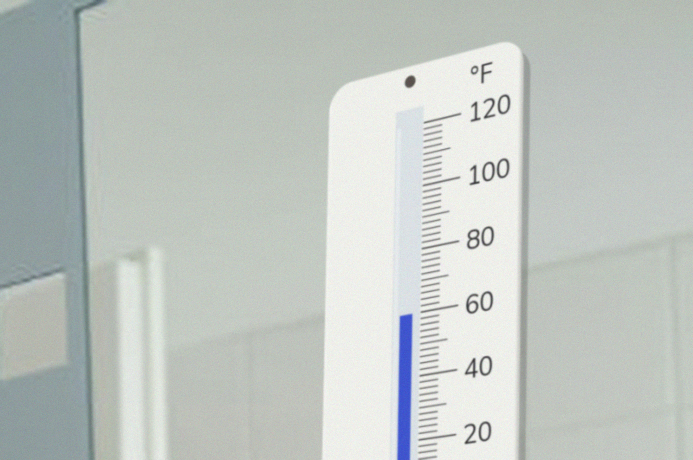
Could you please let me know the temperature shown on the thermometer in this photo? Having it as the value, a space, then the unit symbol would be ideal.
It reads 60 °F
